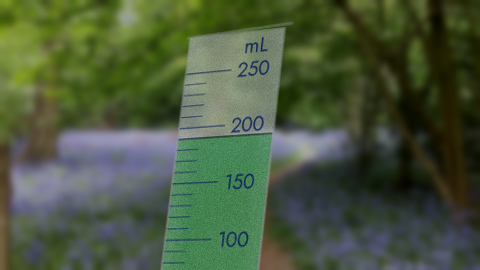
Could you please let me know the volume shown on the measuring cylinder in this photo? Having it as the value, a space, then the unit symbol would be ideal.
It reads 190 mL
